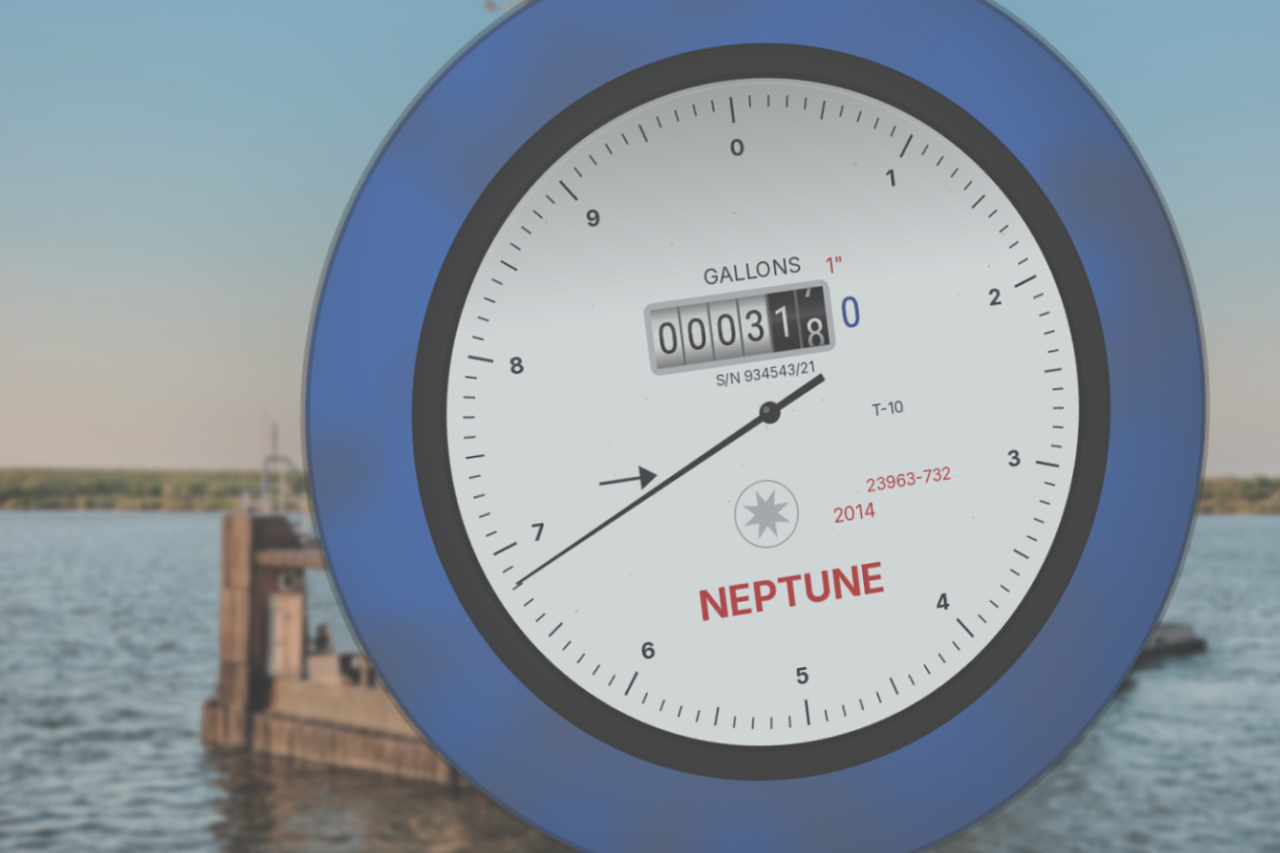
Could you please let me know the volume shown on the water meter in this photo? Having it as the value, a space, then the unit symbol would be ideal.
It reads 3176.8 gal
